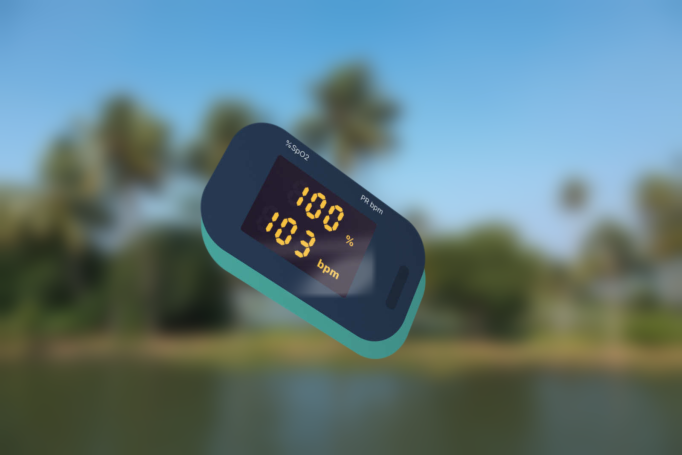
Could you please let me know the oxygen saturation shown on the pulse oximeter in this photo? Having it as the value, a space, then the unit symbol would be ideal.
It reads 100 %
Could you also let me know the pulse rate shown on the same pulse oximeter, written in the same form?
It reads 103 bpm
